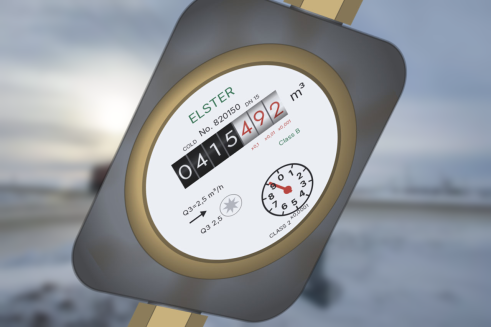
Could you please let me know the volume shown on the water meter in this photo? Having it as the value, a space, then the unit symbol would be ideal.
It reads 415.4919 m³
